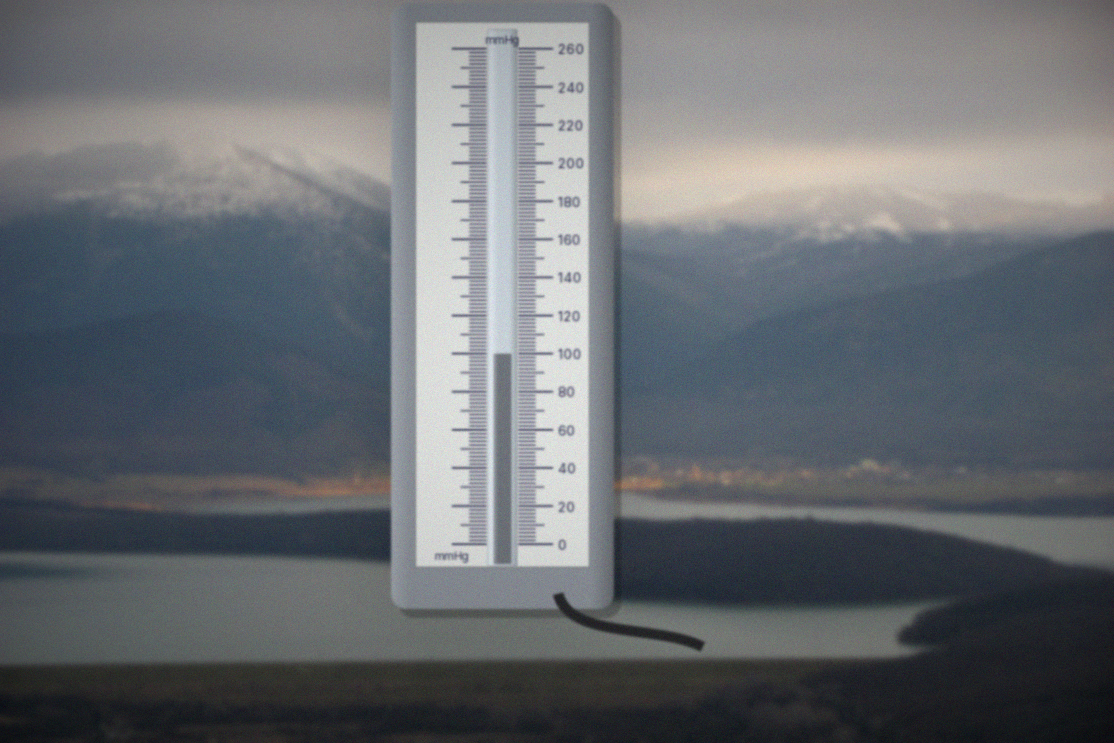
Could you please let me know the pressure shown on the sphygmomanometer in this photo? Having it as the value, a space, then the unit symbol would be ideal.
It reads 100 mmHg
